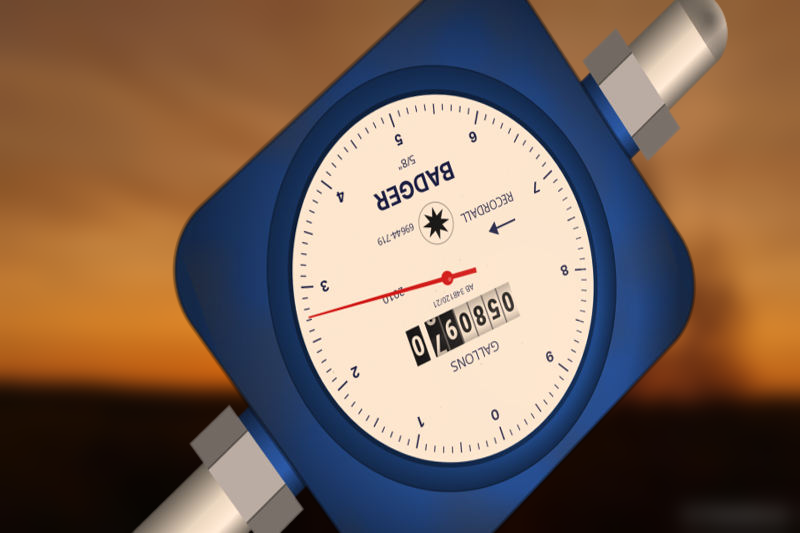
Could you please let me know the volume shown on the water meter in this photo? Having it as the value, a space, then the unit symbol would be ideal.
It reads 580972.7 gal
